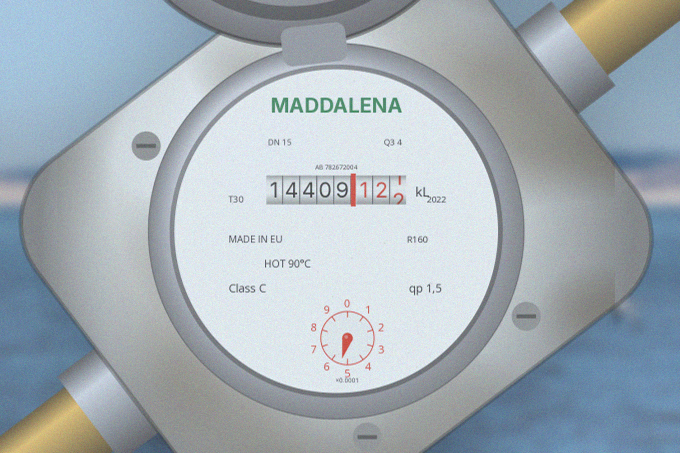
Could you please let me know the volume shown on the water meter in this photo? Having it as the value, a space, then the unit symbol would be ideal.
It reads 14409.1215 kL
